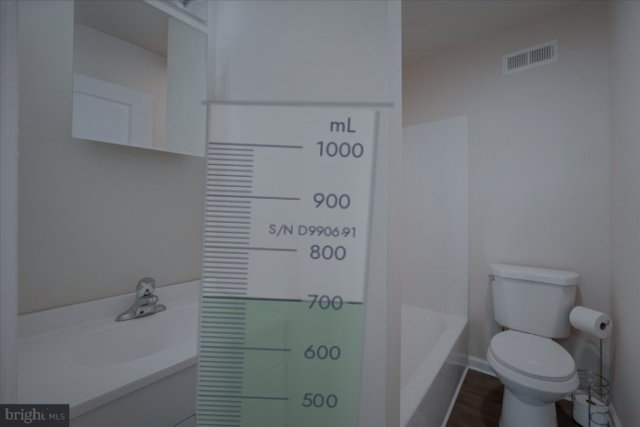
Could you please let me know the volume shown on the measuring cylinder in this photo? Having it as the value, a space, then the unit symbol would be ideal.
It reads 700 mL
